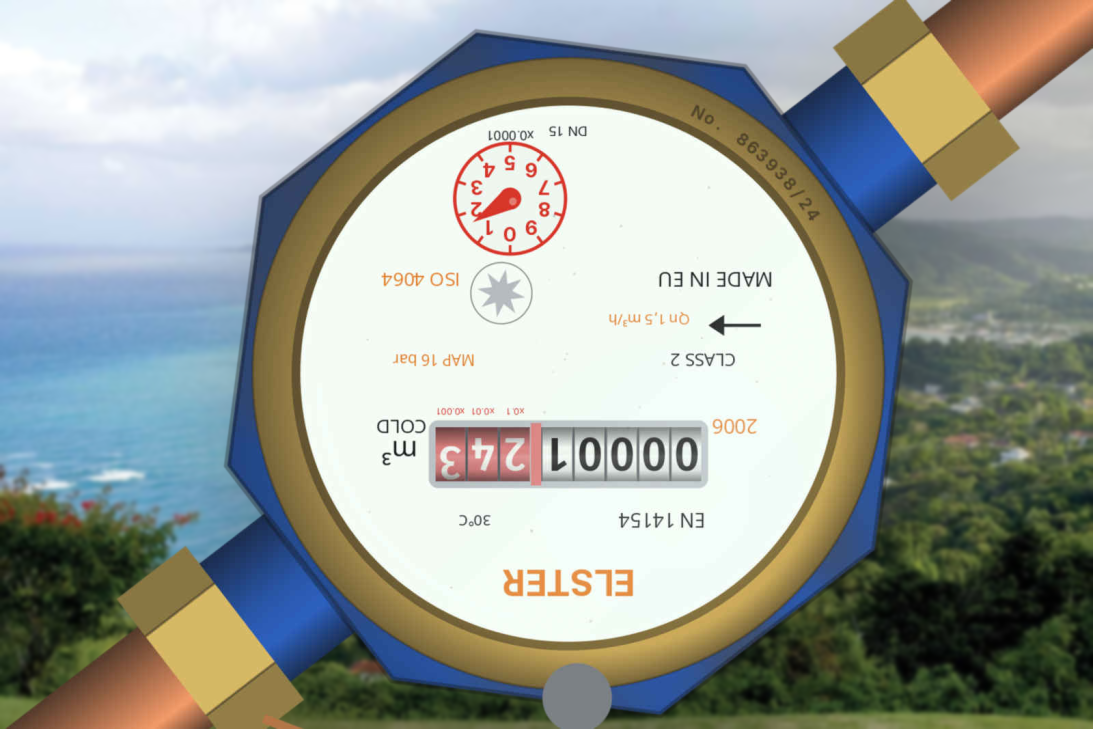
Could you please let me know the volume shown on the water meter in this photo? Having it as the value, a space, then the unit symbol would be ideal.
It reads 1.2431 m³
